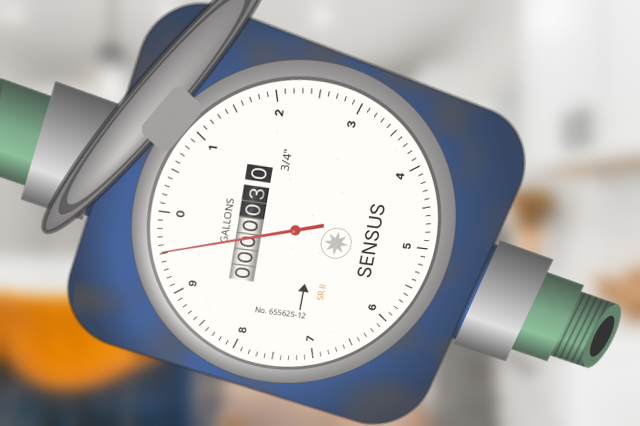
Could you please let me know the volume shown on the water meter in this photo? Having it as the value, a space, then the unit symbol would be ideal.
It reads 29.5 gal
